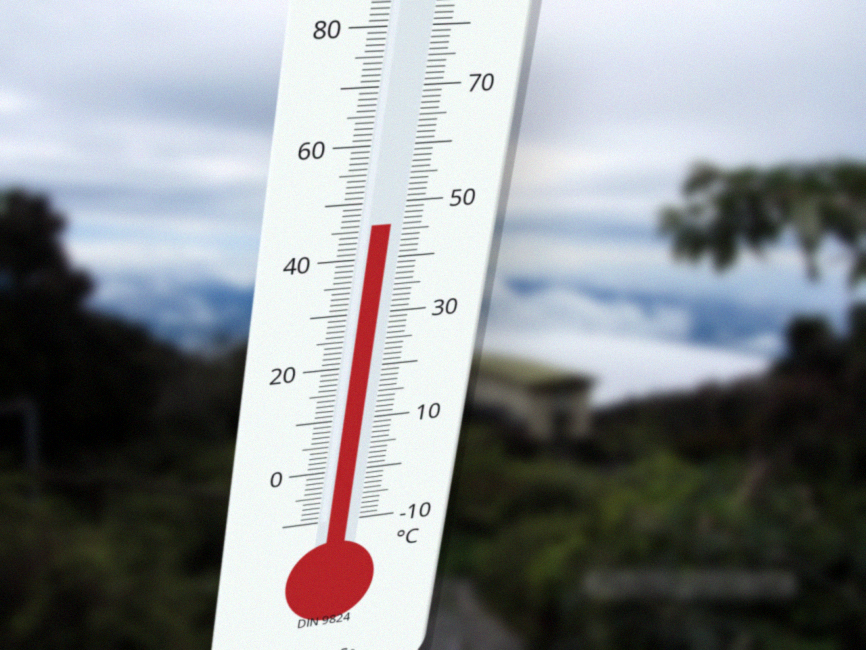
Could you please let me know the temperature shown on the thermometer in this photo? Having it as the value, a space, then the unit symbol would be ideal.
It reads 46 °C
